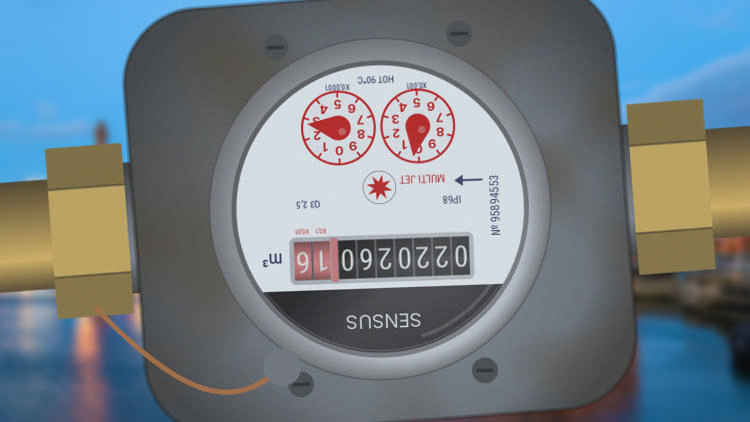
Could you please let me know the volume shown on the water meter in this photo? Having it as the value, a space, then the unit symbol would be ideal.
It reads 220260.1602 m³
